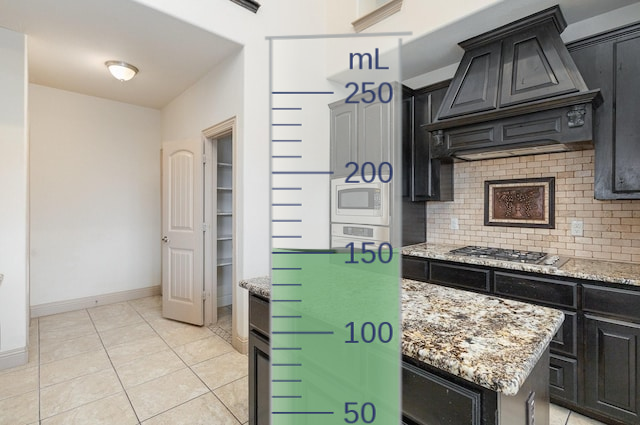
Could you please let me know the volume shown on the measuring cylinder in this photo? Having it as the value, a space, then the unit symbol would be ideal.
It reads 150 mL
